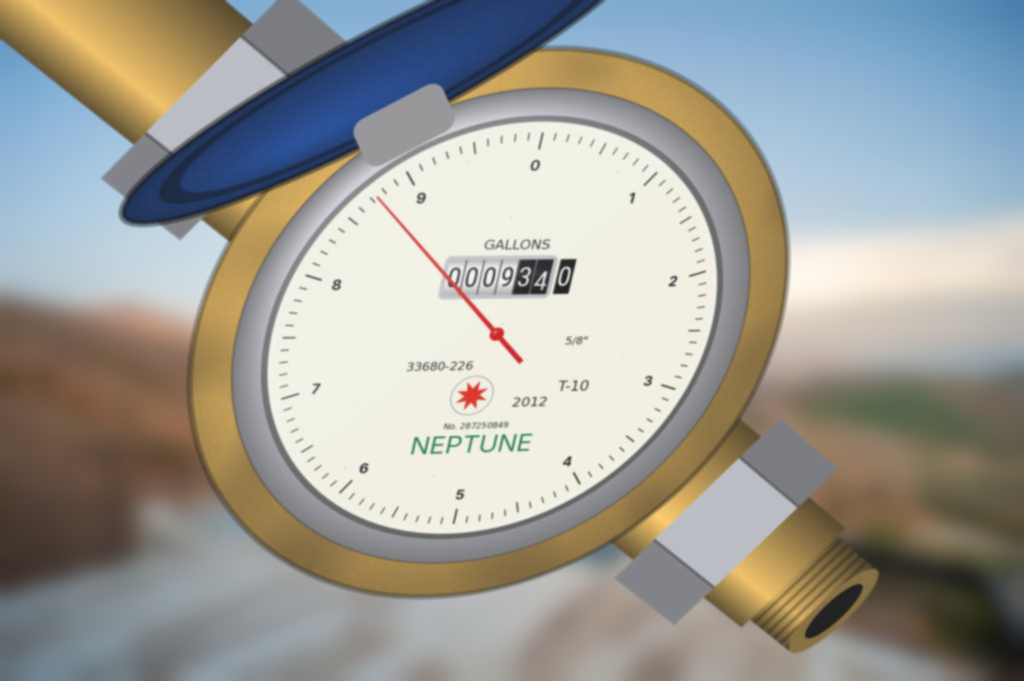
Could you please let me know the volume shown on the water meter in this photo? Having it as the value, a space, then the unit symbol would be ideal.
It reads 9338.7 gal
